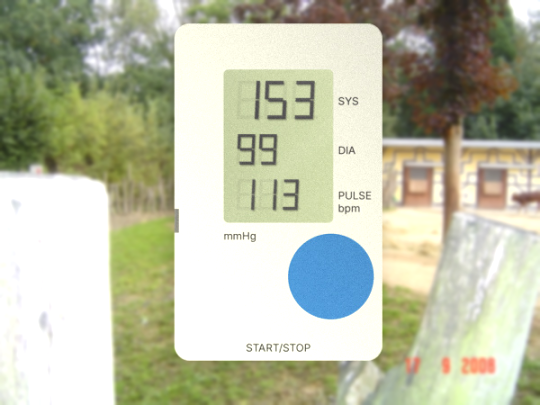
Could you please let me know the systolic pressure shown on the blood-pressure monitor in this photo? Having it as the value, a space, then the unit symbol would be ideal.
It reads 153 mmHg
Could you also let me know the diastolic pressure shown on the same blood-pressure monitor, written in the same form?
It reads 99 mmHg
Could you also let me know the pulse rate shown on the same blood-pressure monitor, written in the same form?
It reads 113 bpm
